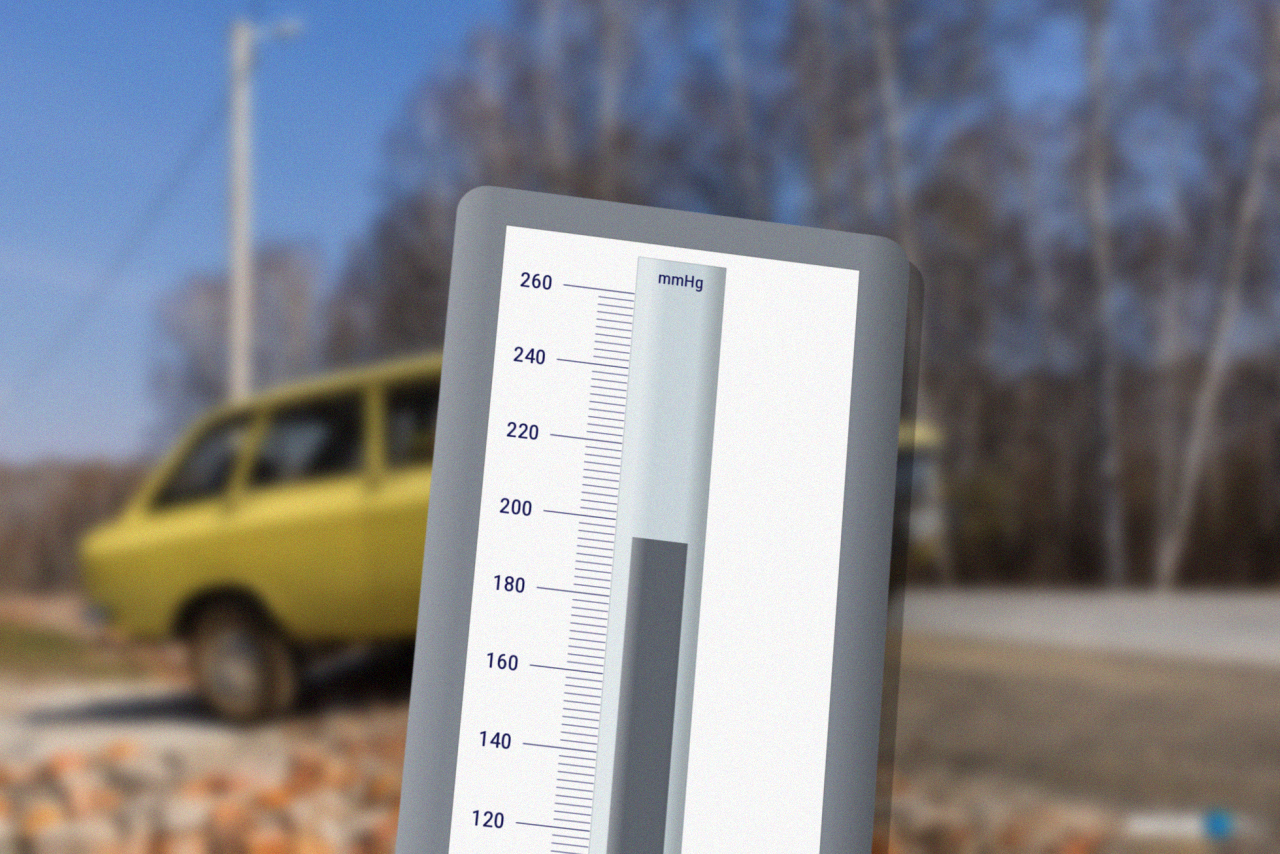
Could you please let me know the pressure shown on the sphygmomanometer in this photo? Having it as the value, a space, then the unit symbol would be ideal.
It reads 196 mmHg
